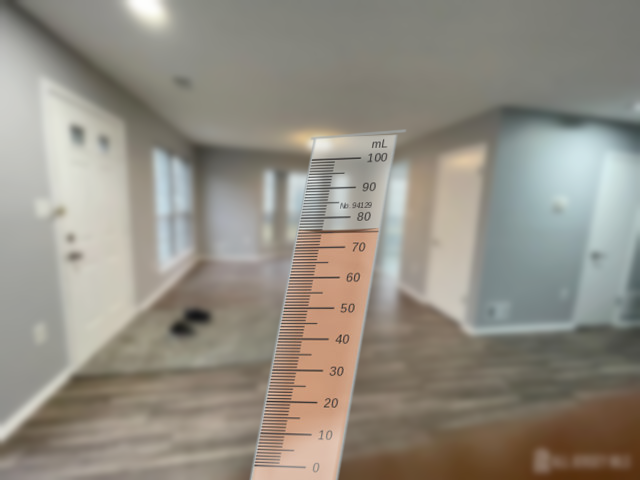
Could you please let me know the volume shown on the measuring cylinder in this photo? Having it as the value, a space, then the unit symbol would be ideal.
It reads 75 mL
